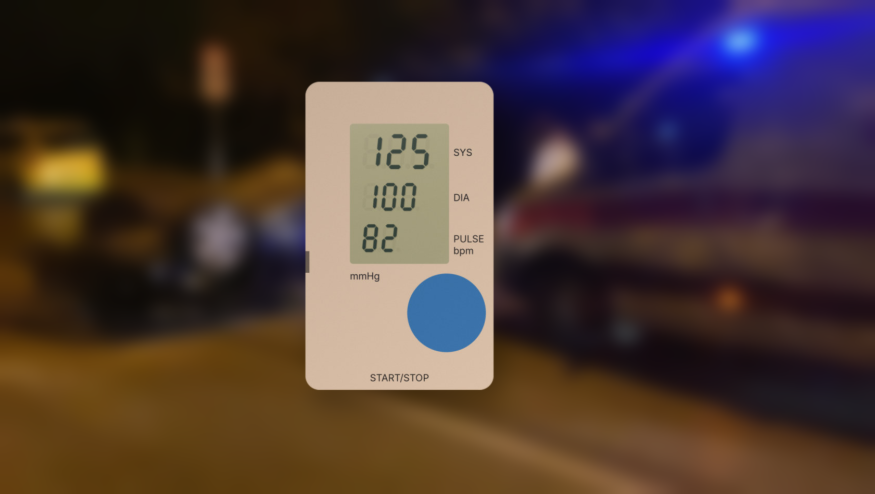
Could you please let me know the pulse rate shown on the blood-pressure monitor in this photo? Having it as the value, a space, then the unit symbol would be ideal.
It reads 82 bpm
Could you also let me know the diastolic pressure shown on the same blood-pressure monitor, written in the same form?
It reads 100 mmHg
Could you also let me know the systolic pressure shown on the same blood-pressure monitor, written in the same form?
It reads 125 mmHg
